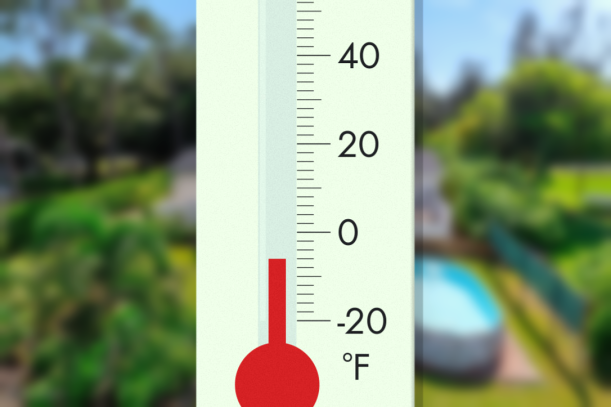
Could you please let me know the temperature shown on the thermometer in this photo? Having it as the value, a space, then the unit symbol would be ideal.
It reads -6 °F
